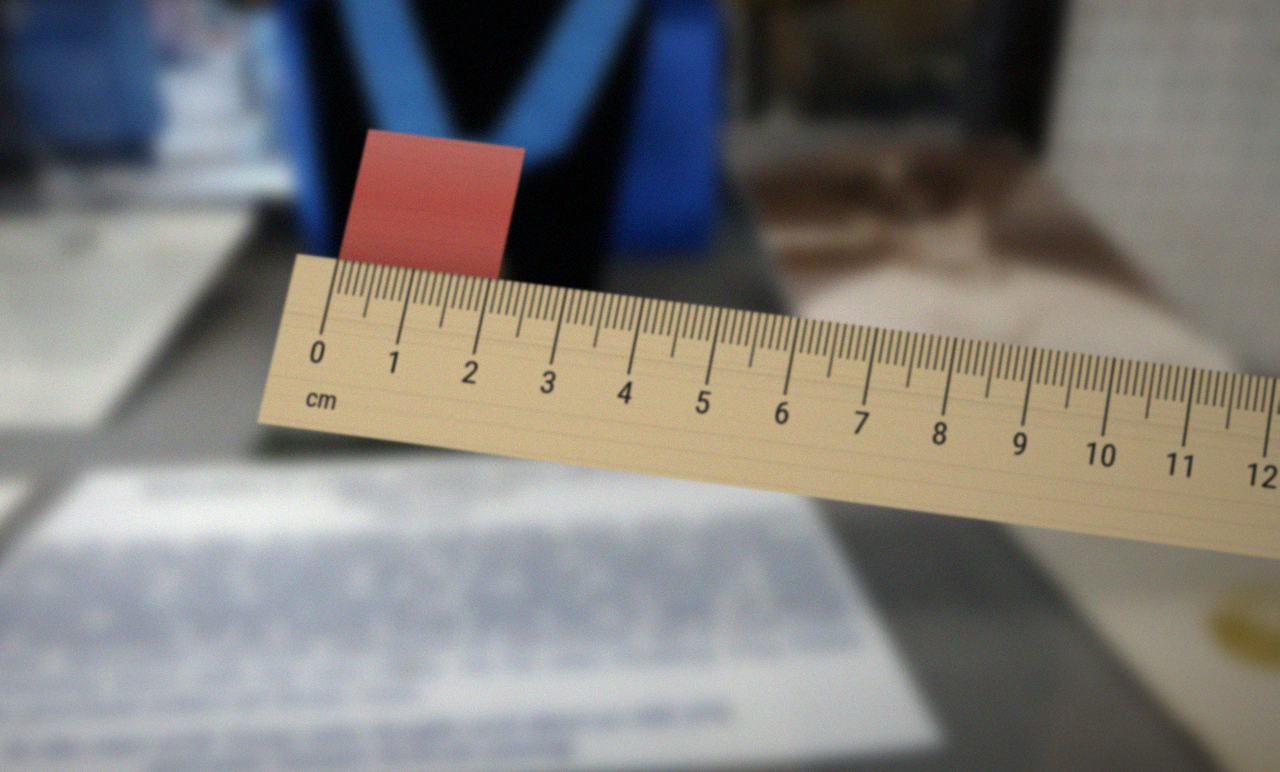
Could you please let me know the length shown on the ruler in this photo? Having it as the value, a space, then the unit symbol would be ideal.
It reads 2.1 cm
